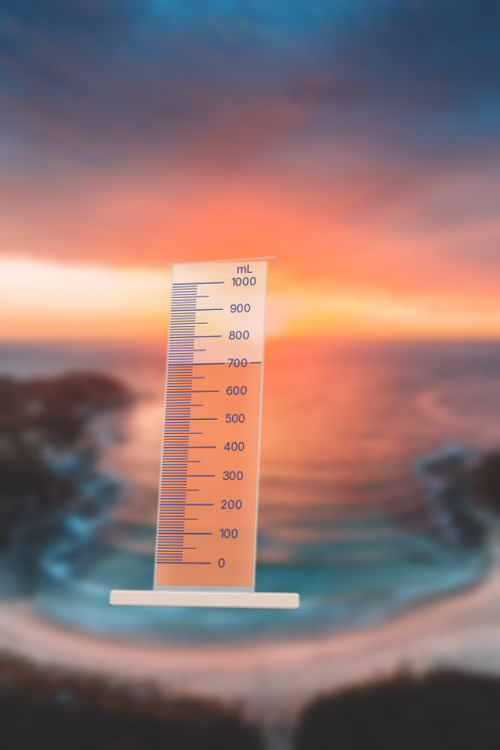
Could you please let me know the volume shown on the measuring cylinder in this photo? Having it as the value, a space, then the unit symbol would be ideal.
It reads 700 mL
